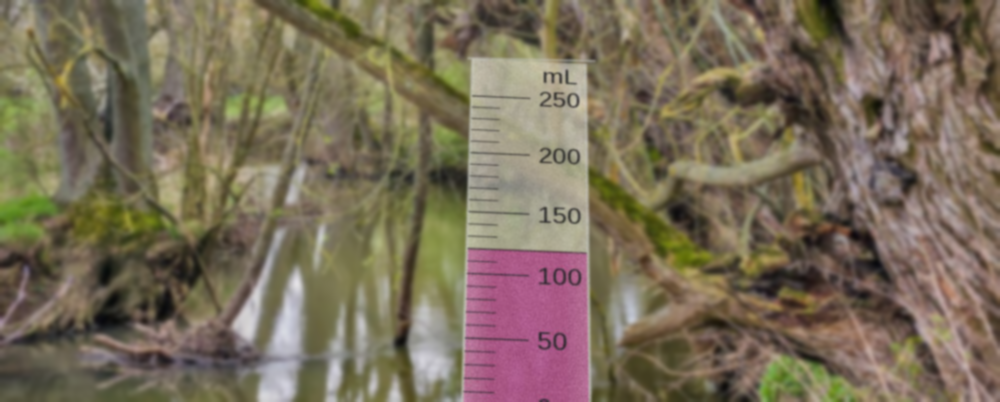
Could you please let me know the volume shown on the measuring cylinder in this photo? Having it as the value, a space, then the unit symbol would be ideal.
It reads 120 mL
